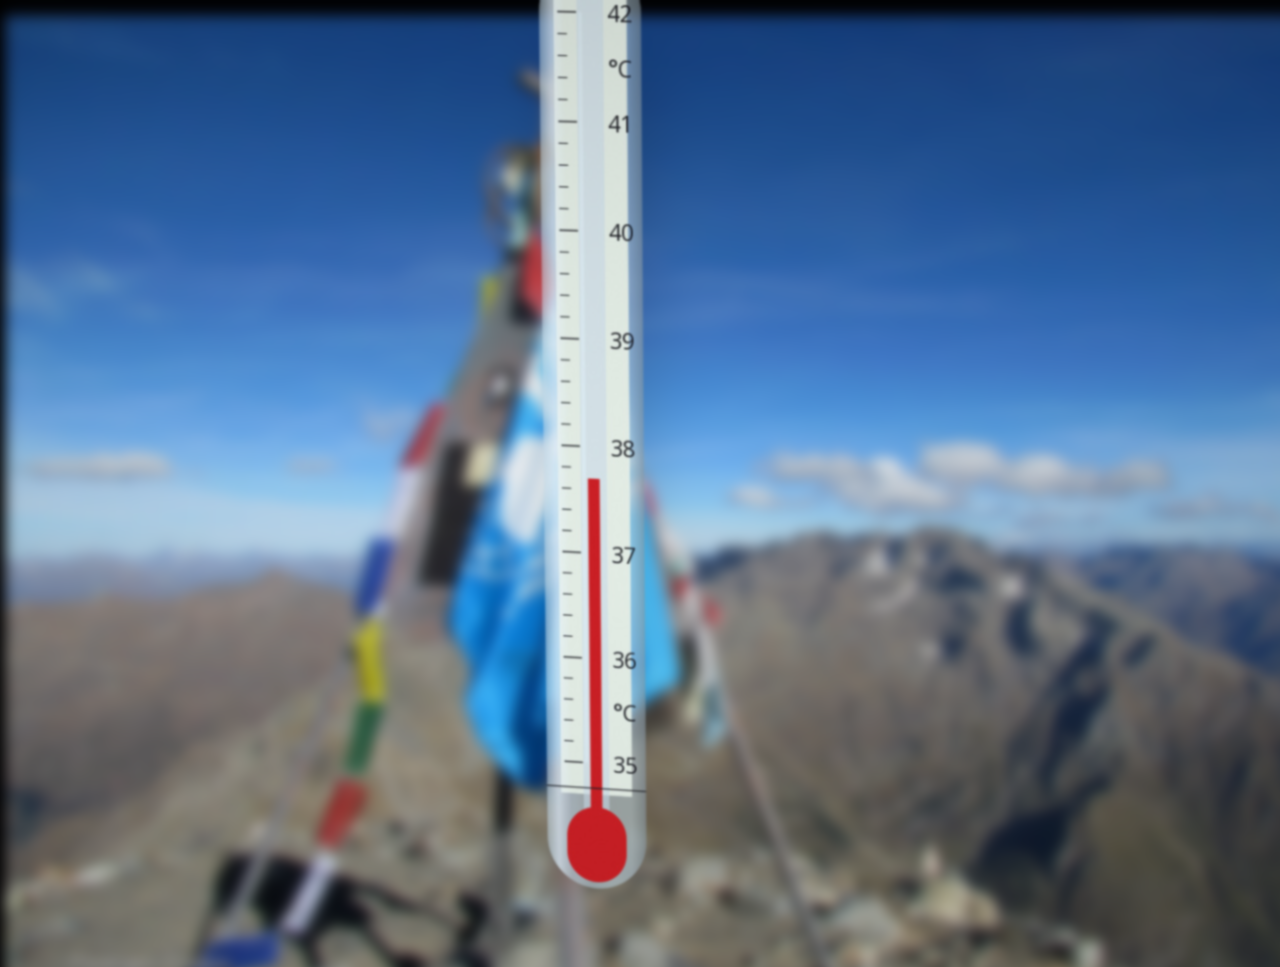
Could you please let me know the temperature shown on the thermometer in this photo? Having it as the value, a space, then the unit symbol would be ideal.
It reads 37.7 °C
